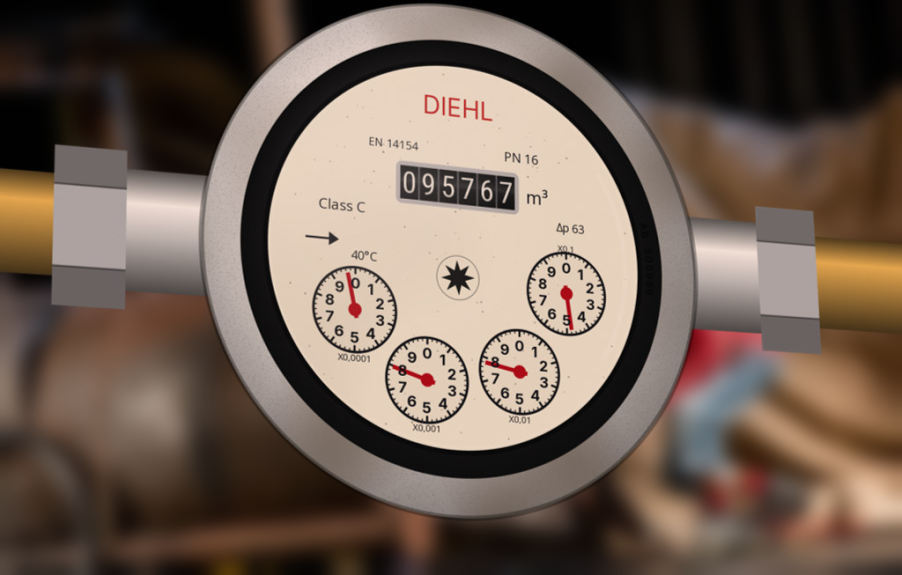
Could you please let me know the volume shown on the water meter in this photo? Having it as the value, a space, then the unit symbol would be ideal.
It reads 95767.4779 m³
